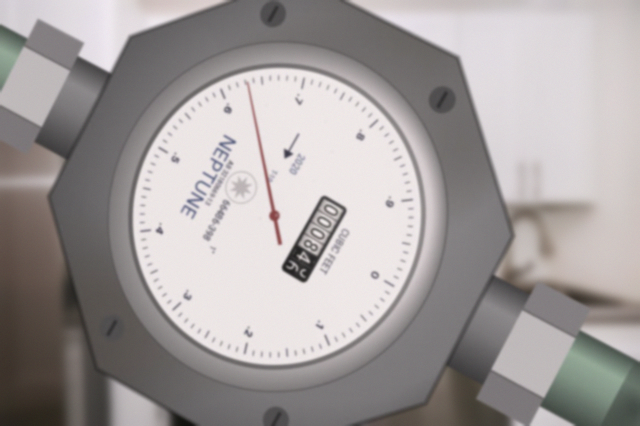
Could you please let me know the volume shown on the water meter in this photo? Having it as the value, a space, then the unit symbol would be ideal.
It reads 845.63 ft³
